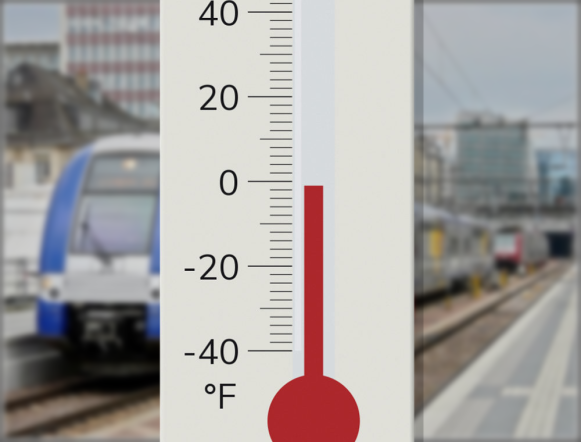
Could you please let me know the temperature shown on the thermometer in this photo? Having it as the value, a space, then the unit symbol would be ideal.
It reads -1 °F
